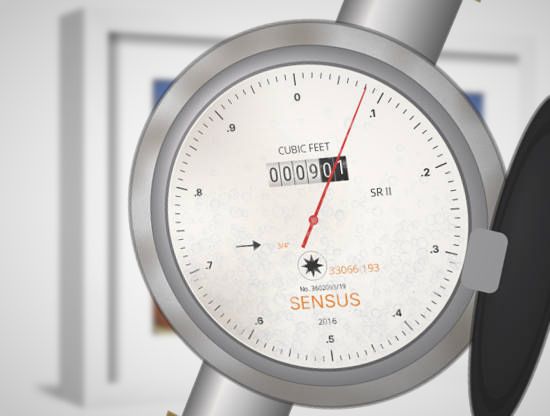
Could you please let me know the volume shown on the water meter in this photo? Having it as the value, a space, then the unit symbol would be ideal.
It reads 901.08 ft³
